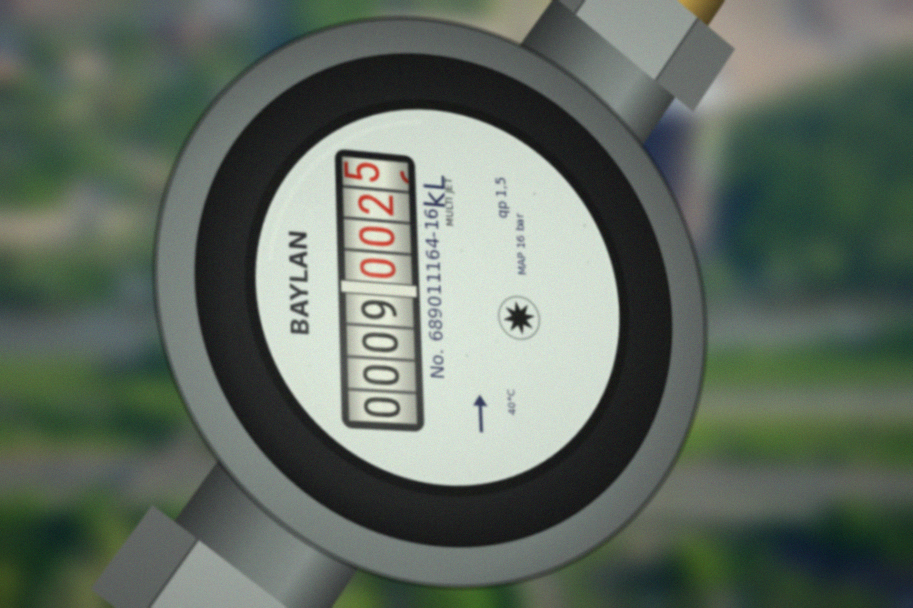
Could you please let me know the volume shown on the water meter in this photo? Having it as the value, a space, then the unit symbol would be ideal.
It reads 9.0025 kL
